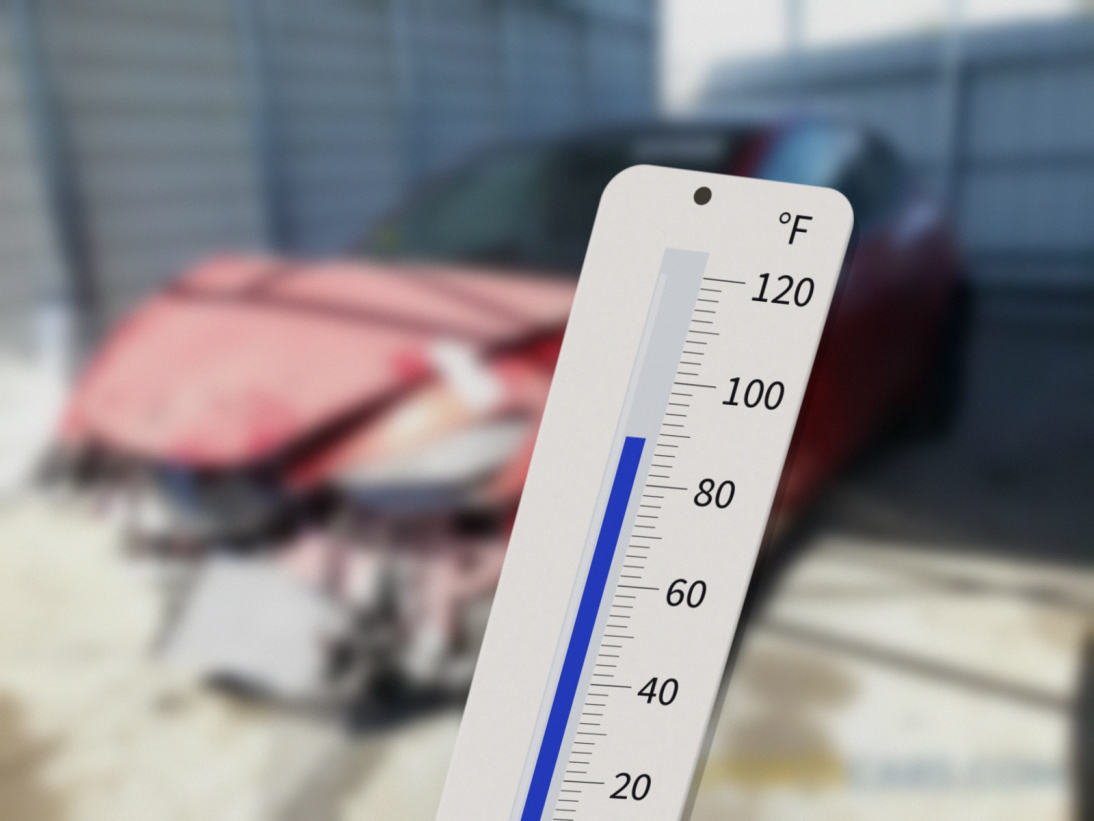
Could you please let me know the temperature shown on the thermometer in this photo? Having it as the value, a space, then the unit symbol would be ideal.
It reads 89 °F
